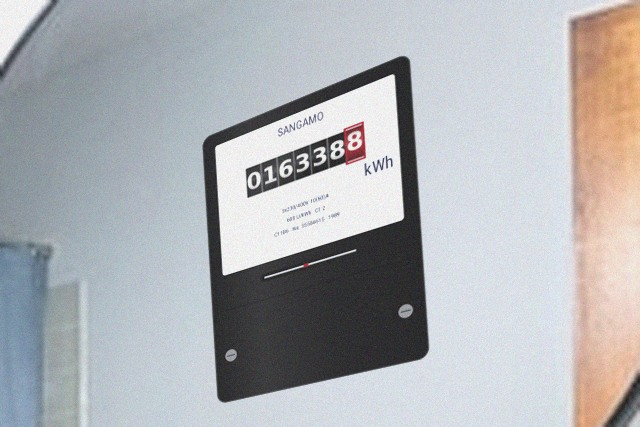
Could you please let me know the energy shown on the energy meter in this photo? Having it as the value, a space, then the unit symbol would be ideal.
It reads 16338.8 kWh
